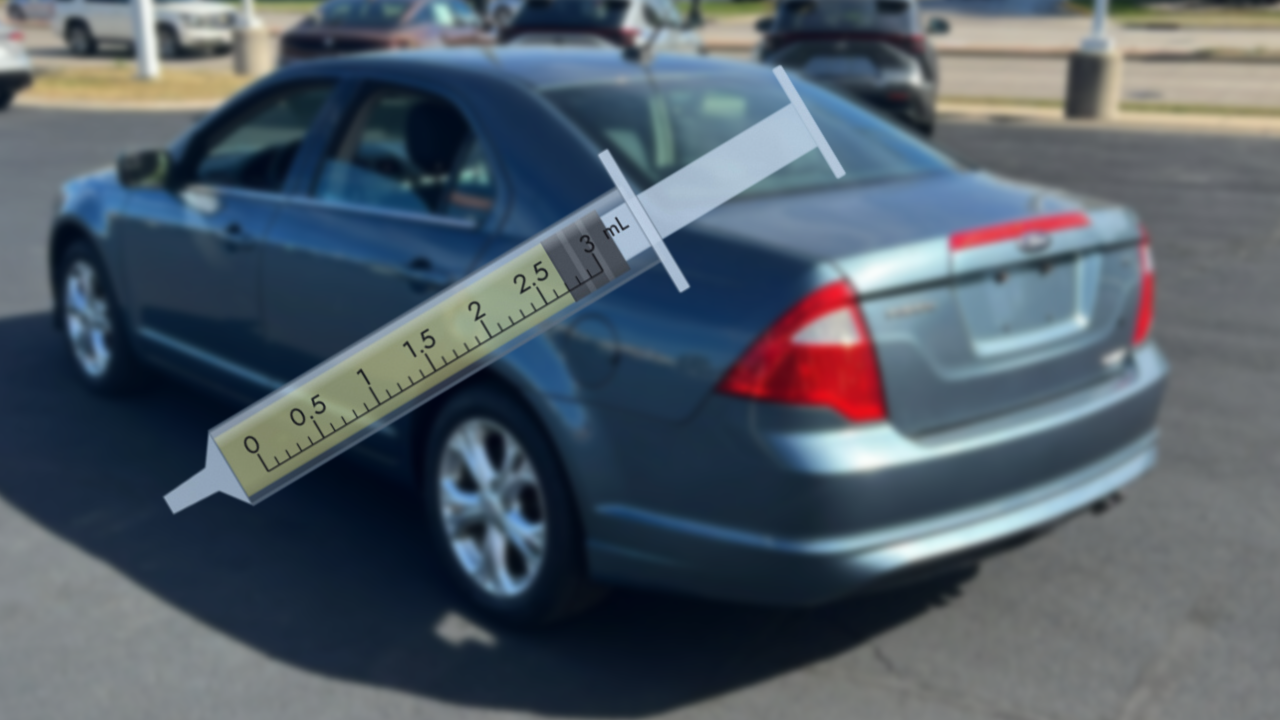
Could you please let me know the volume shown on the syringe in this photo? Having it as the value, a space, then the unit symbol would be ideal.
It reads 2.7 mL
